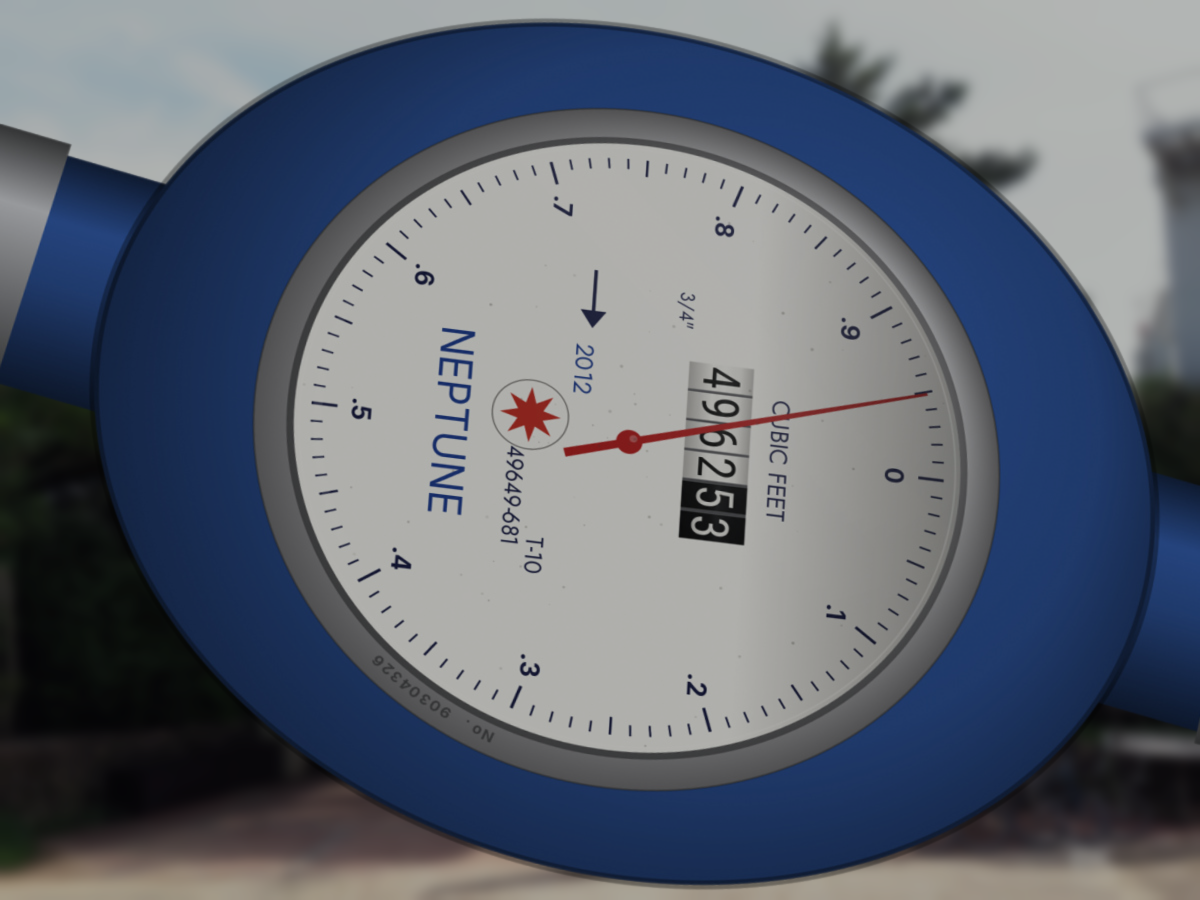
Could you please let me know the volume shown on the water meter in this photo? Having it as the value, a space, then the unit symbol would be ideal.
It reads 496252.95 ft³
